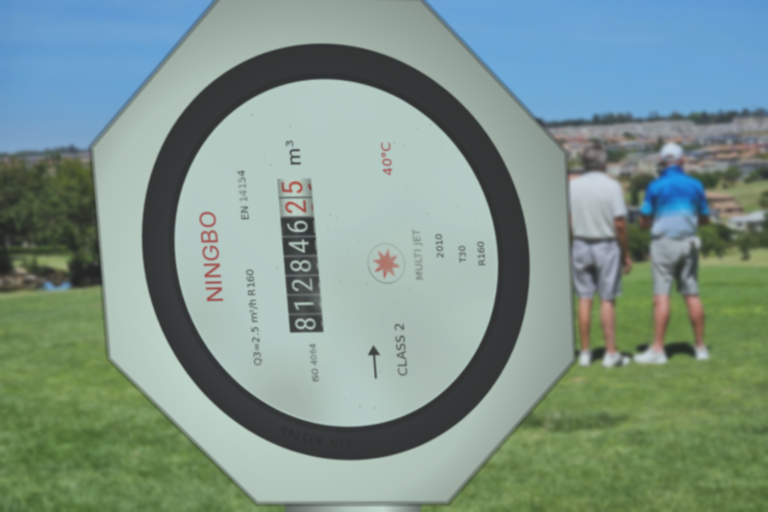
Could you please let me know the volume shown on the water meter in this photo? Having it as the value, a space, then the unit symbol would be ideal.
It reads 812846.25 m³
